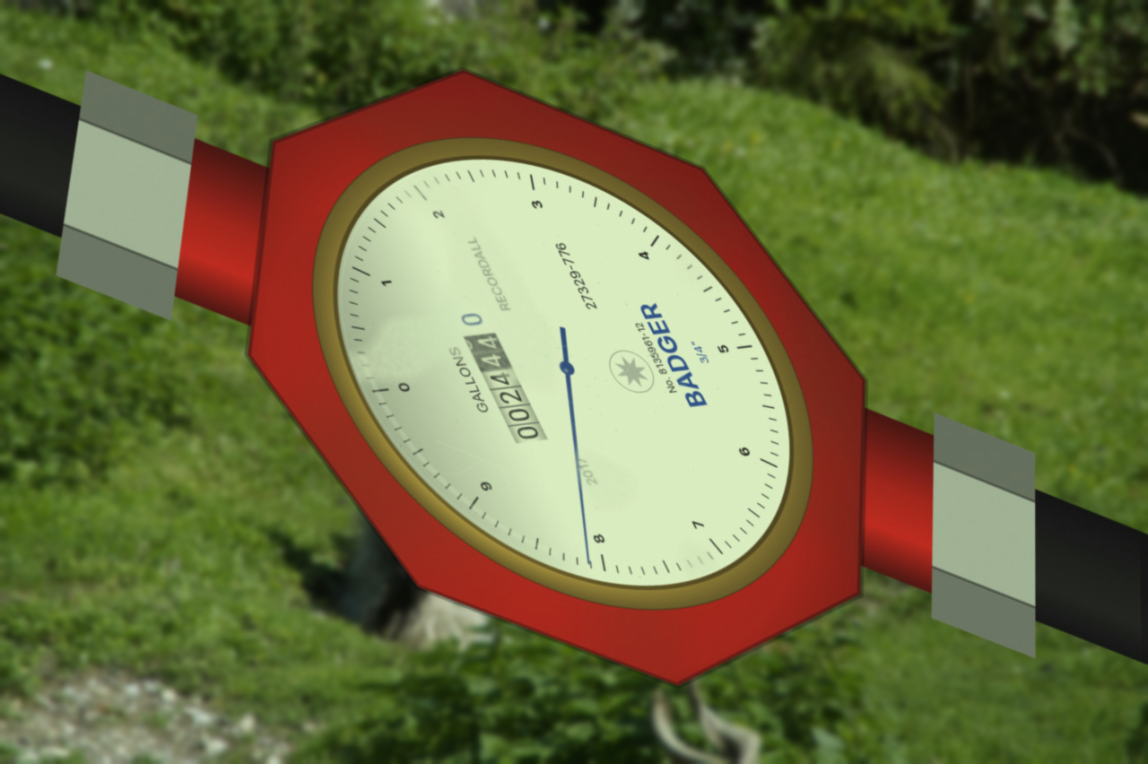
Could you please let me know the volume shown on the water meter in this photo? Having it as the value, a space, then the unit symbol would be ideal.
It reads 24438.1 gal
